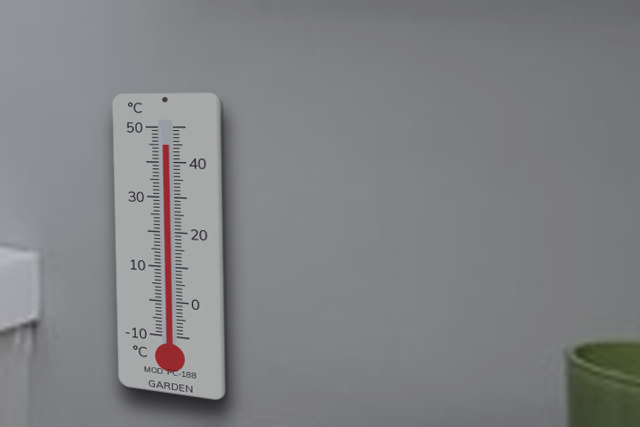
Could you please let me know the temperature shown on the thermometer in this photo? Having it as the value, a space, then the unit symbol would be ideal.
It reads 45 °C
